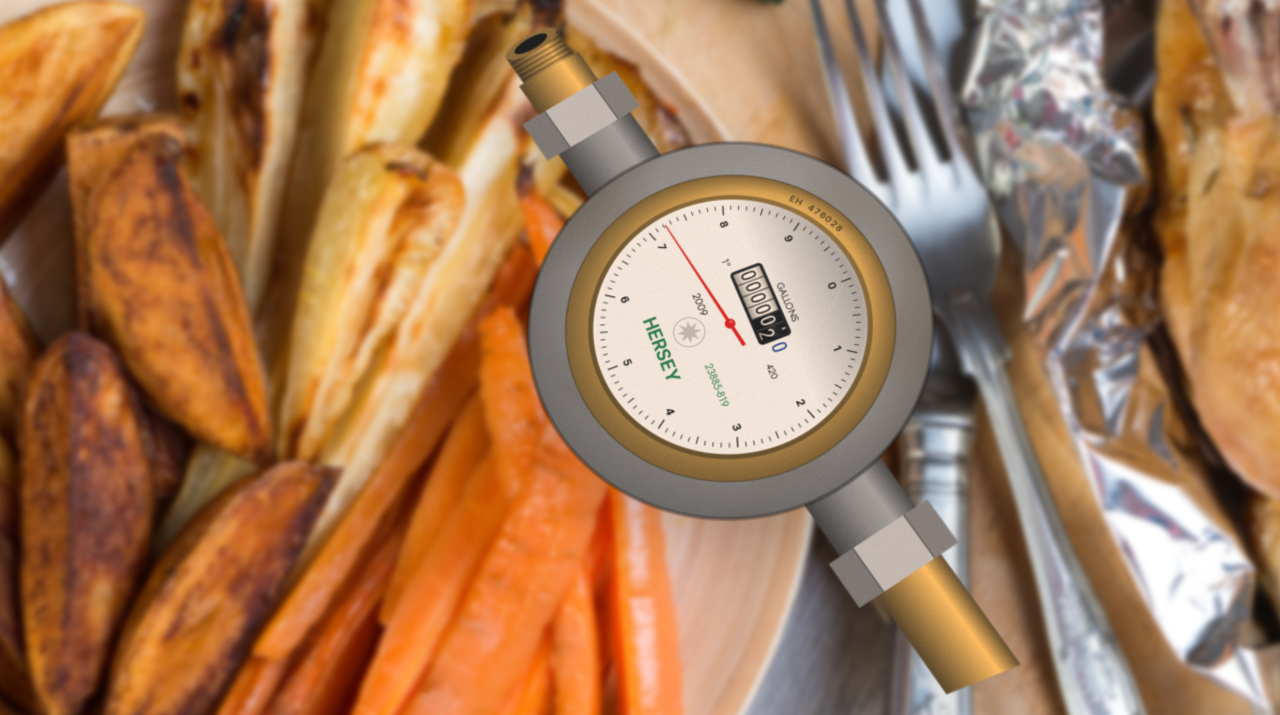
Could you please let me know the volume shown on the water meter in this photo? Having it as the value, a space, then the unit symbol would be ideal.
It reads 17.2 gal
